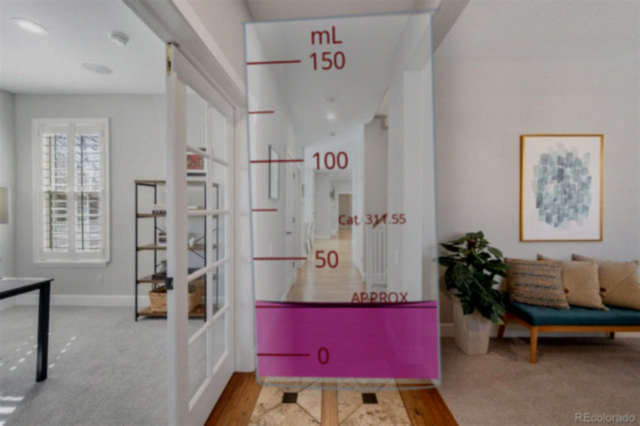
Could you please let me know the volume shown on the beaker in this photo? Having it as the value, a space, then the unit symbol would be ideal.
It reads 25 mL
